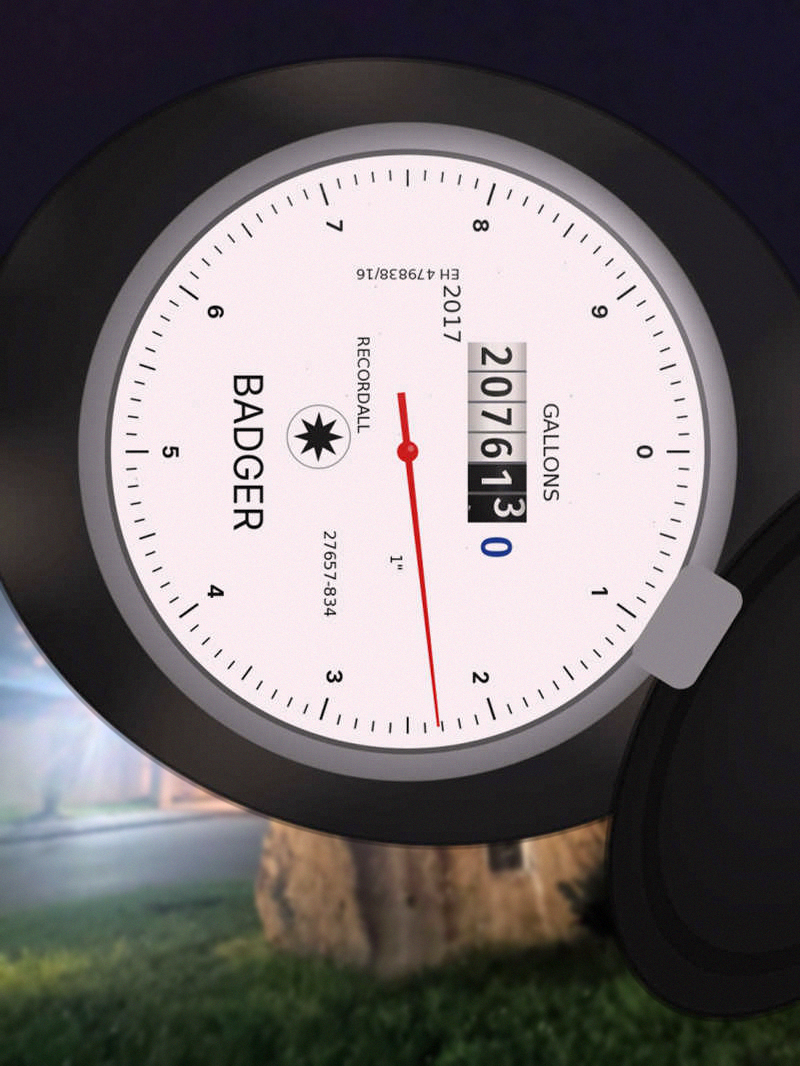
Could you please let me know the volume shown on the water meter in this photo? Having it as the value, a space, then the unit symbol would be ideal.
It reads 2076132.3 gal
